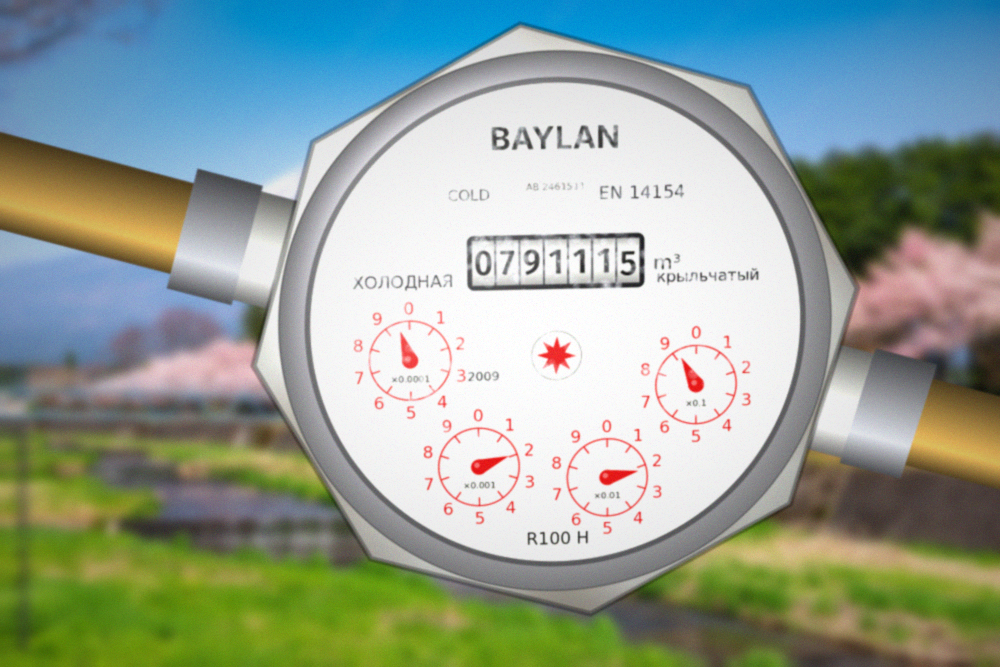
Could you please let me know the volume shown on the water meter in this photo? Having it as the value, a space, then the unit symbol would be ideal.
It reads 791114.9219 m³
